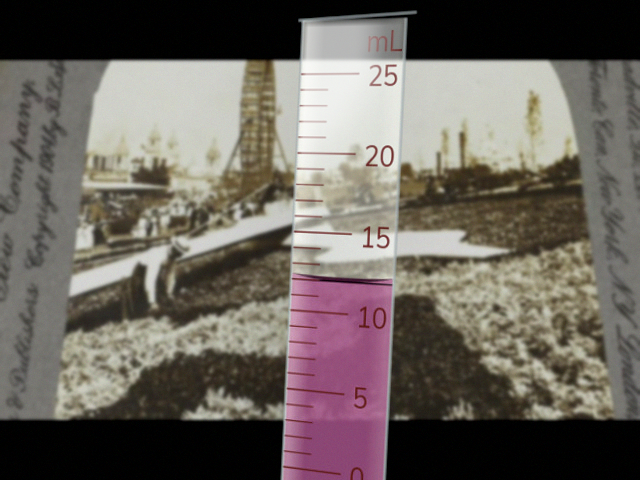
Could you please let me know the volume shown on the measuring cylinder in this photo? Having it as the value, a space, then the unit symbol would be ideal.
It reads 12 mL
